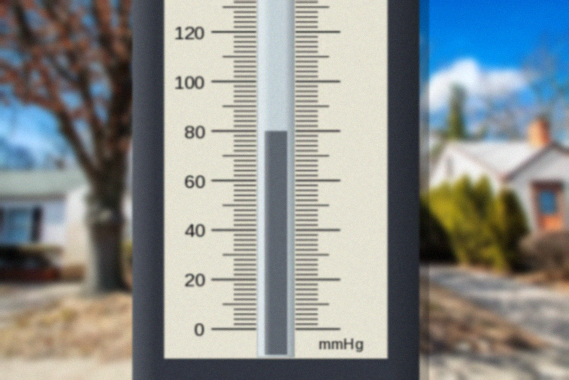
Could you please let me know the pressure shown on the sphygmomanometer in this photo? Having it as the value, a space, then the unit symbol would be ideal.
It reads 80 mmHg
